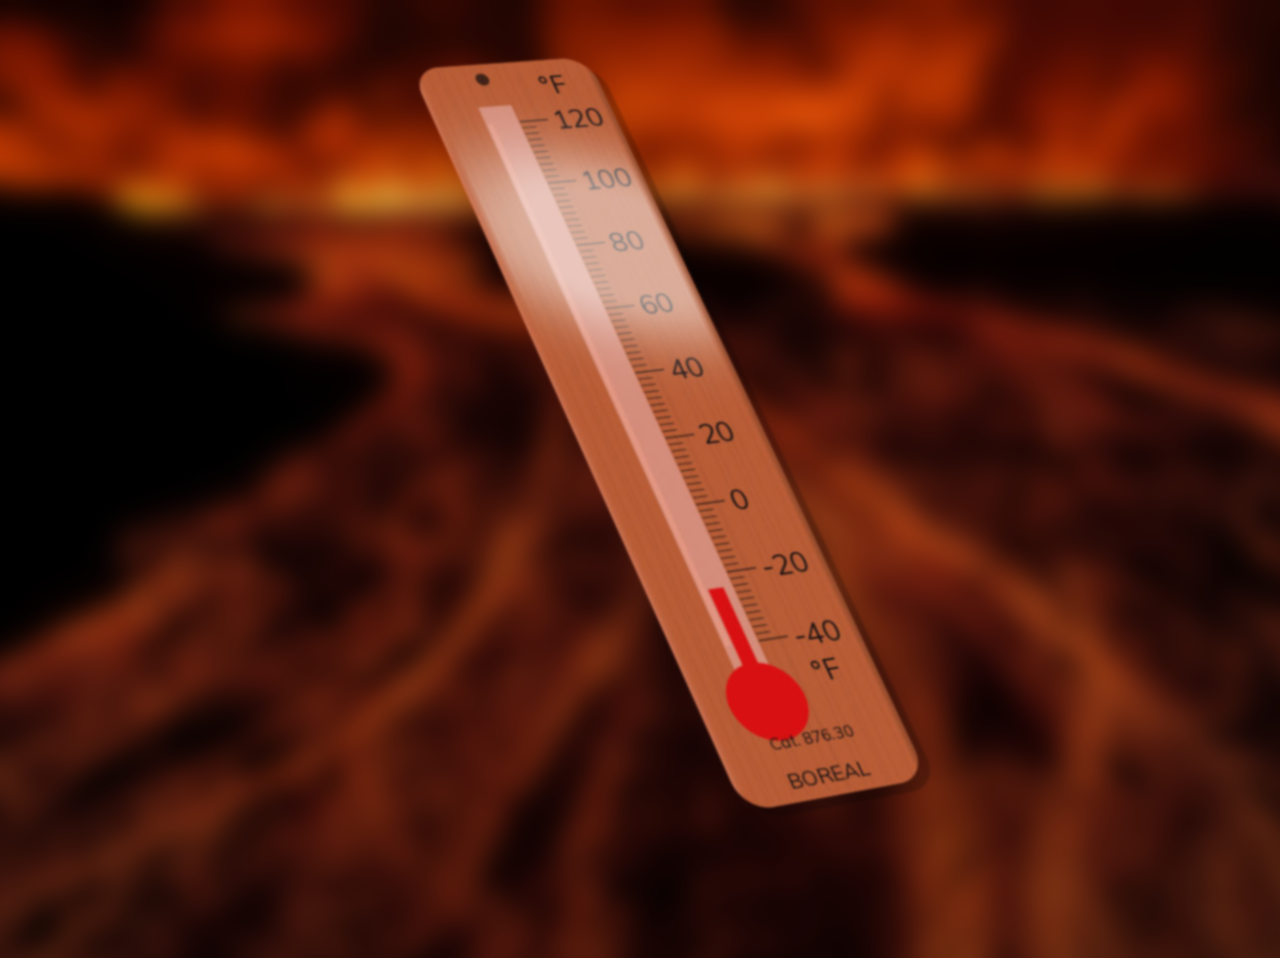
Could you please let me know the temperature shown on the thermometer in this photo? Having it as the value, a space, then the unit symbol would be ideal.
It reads -24 °F
